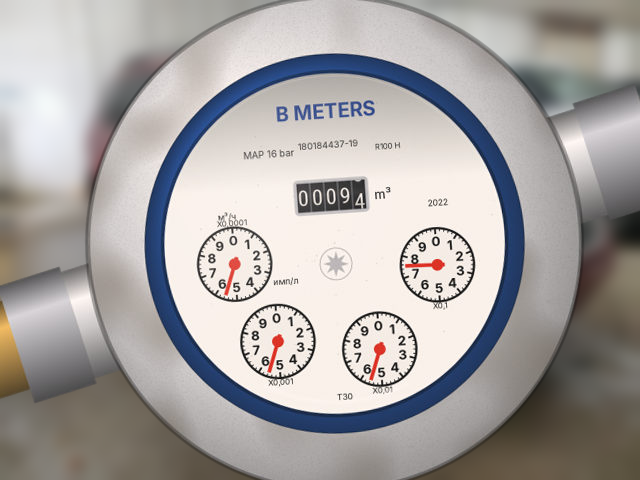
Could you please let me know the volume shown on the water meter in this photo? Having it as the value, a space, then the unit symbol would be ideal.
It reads 93.7555 m³
